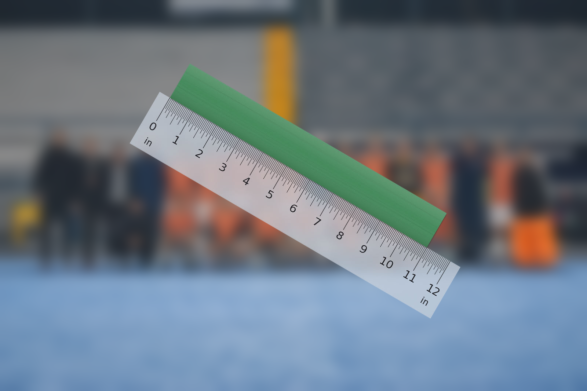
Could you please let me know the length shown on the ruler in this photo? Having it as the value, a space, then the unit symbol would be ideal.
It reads 11 in
